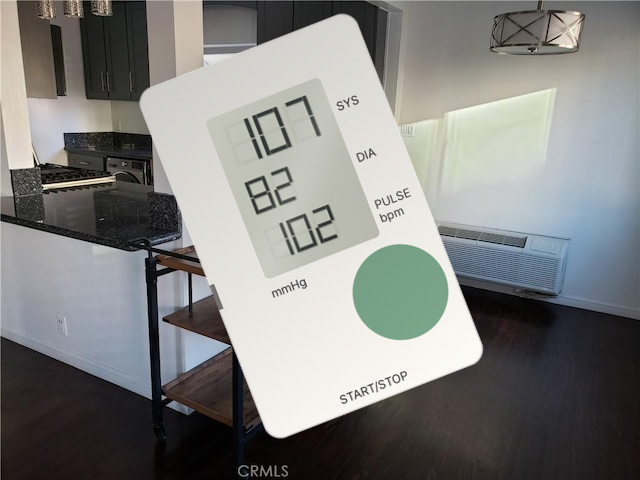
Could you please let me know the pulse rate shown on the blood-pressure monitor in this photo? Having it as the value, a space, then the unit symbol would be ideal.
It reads 102 bpm
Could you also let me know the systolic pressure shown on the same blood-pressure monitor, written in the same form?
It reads 107 mmHg
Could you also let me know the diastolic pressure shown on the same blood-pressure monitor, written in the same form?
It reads 82 mmHg
